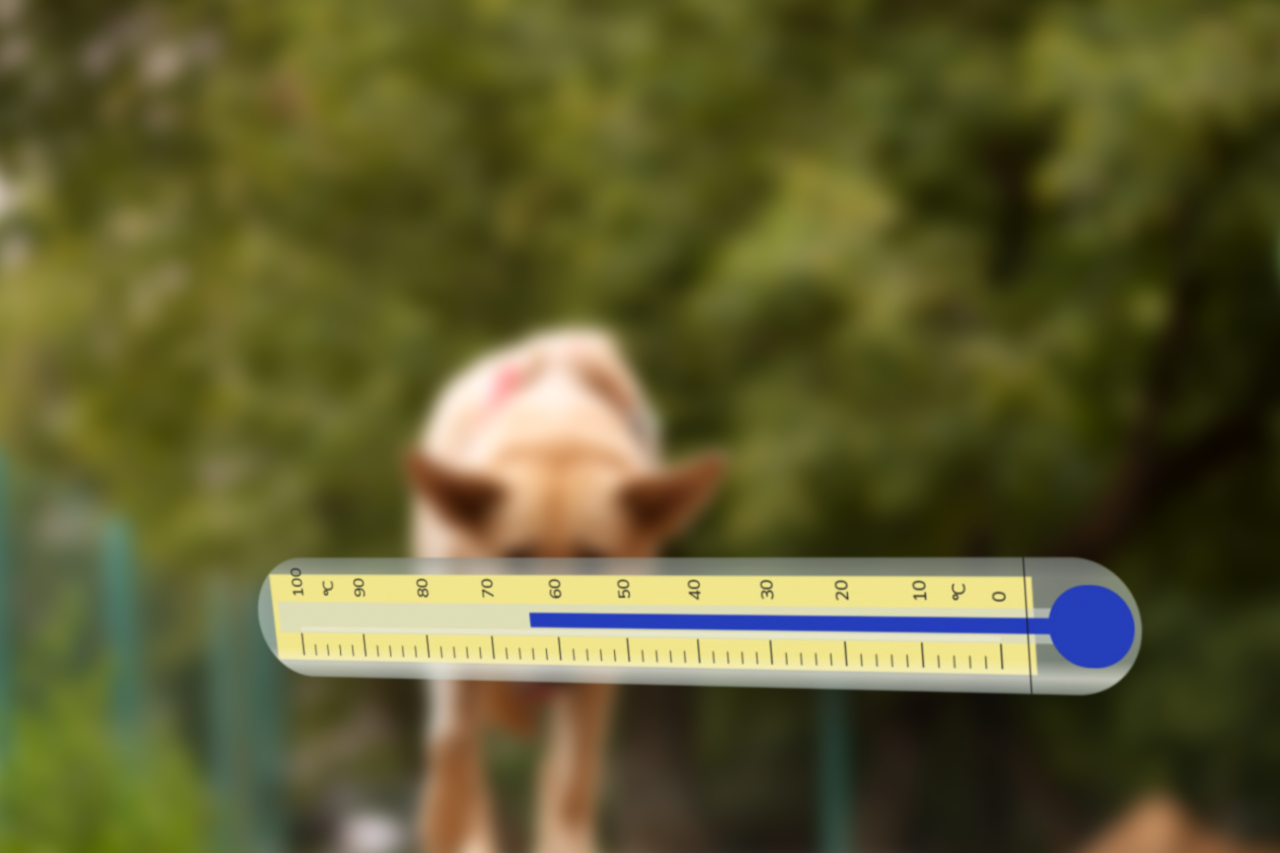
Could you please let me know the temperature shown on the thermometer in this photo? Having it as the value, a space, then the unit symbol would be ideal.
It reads 64 °C
